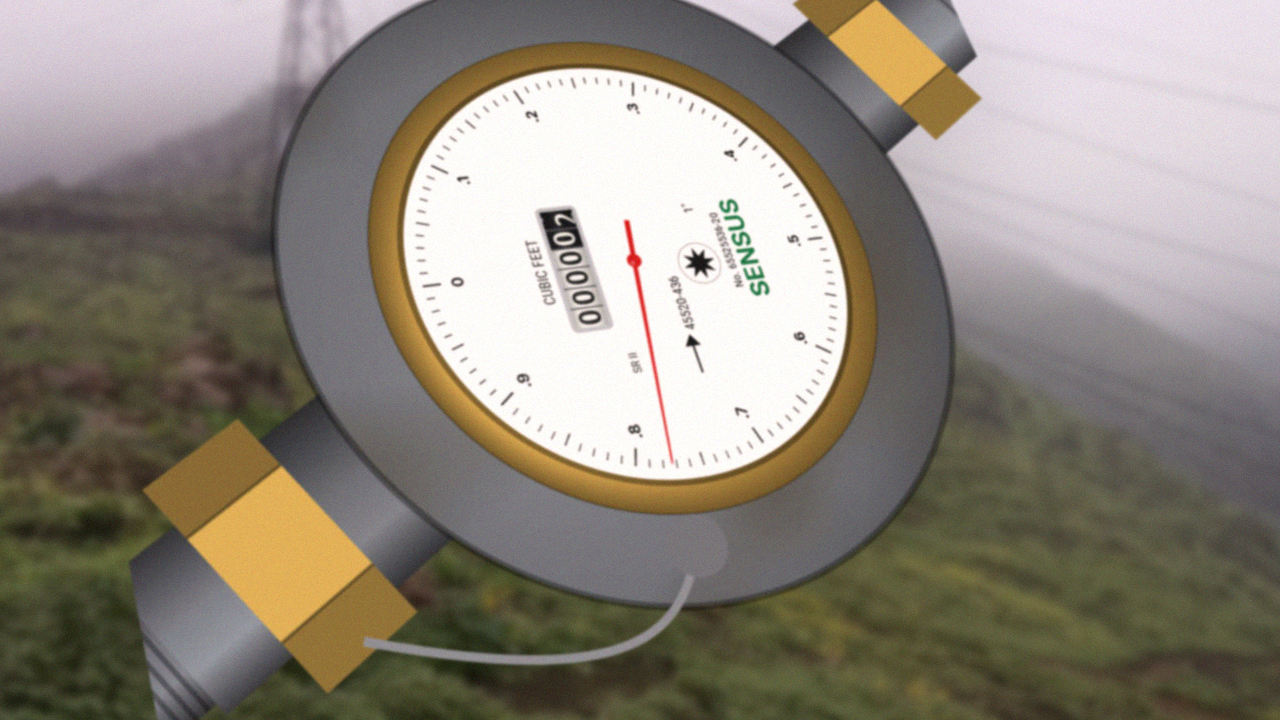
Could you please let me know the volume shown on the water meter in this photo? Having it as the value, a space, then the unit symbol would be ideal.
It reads 1.77 ft³
